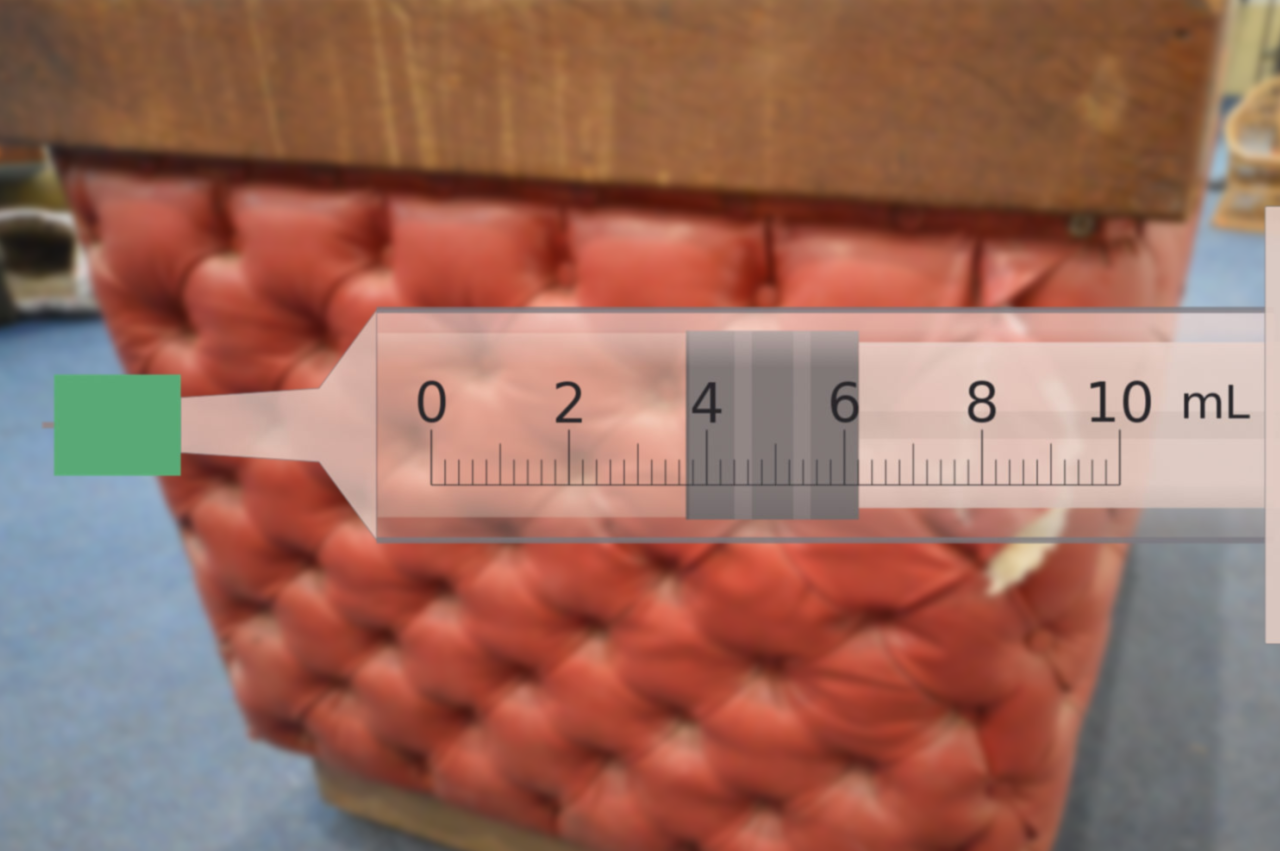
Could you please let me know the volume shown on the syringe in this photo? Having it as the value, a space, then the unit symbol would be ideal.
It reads 3.7 mL
